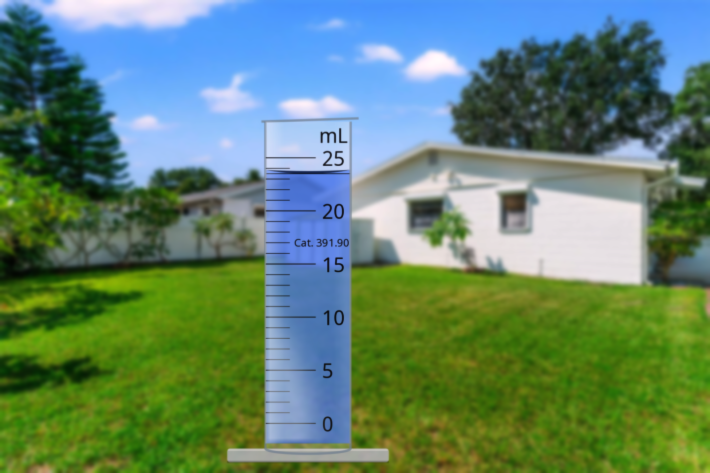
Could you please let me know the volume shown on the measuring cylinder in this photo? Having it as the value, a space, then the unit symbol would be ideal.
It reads 23.5 mL
